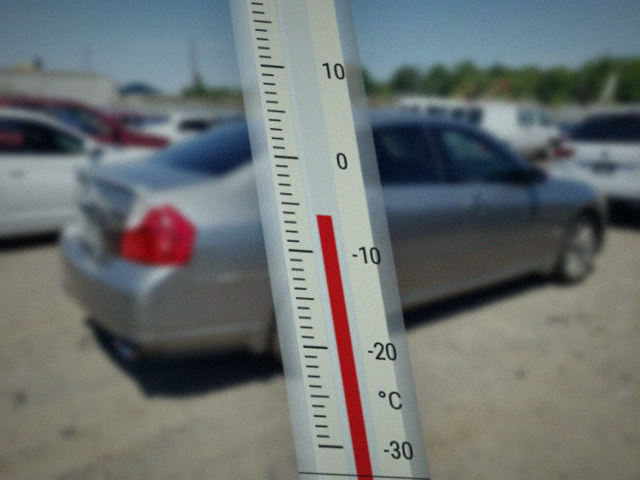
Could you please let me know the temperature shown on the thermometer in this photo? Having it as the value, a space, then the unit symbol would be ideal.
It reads -6 °C
